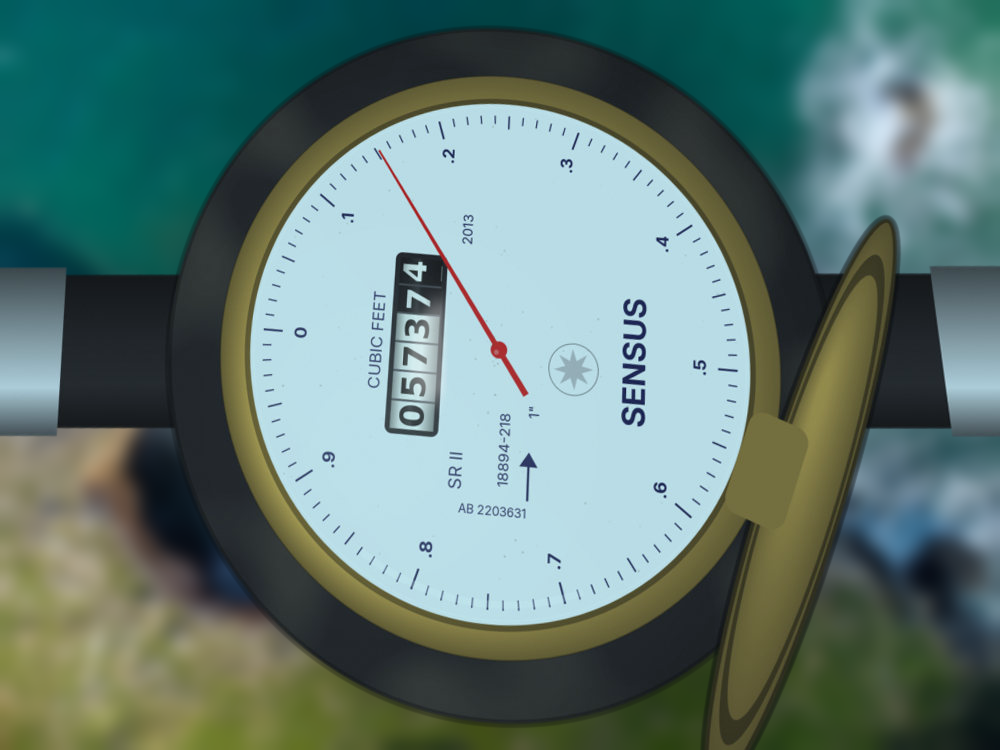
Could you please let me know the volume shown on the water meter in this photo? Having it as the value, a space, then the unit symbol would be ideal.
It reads 57374.15 ft³
